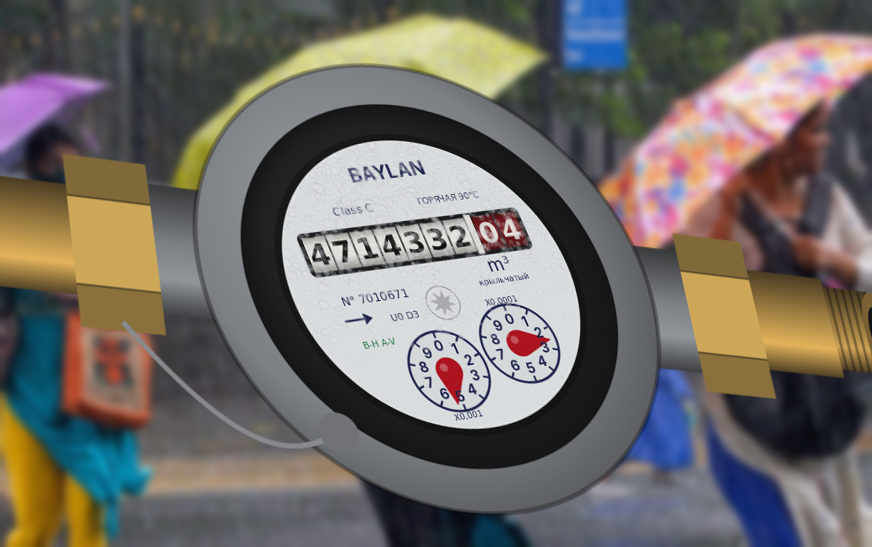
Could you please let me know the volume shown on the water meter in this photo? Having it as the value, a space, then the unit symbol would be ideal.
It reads 4714332.0452 m³
